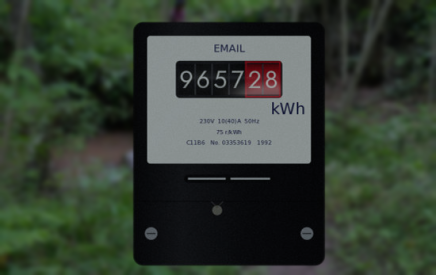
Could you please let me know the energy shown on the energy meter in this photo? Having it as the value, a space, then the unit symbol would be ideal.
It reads 9657.28 kWh
